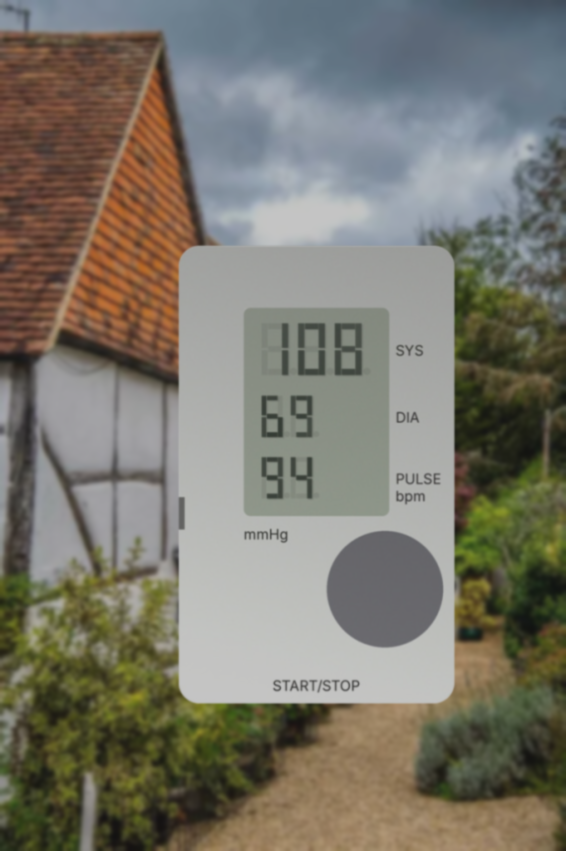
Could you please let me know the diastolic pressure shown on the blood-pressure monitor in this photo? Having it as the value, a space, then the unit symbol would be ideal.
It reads 69 mmHg
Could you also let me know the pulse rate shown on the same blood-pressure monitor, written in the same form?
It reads 94 bpm
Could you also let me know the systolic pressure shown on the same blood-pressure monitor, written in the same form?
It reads 108 mmHg
